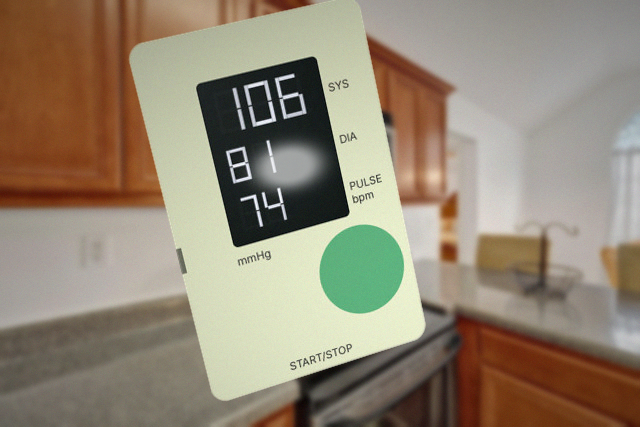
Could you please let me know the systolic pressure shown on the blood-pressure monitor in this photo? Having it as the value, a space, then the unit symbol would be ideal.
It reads 106 mmHg
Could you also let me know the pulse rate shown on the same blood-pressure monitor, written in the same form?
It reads 74 bpm
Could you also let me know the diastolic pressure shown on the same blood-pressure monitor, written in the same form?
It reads 81 mmHg
